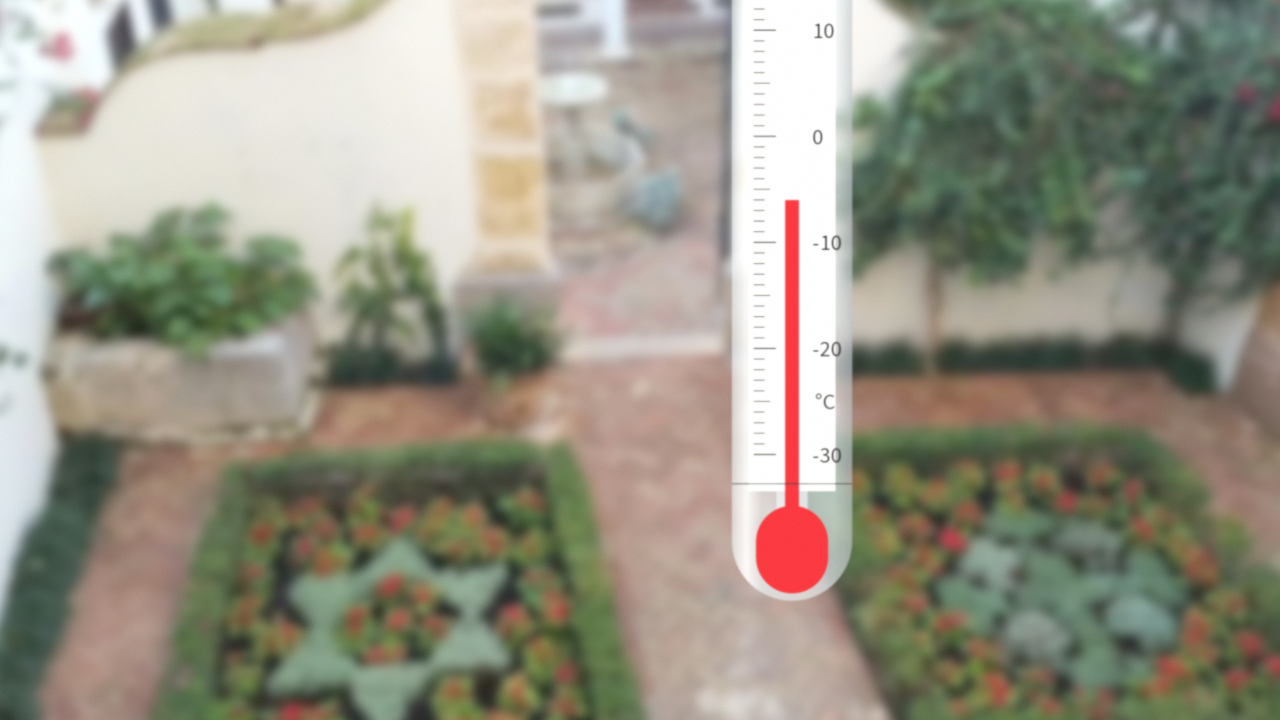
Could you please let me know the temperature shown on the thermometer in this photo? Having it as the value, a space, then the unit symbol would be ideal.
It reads -6 °C
